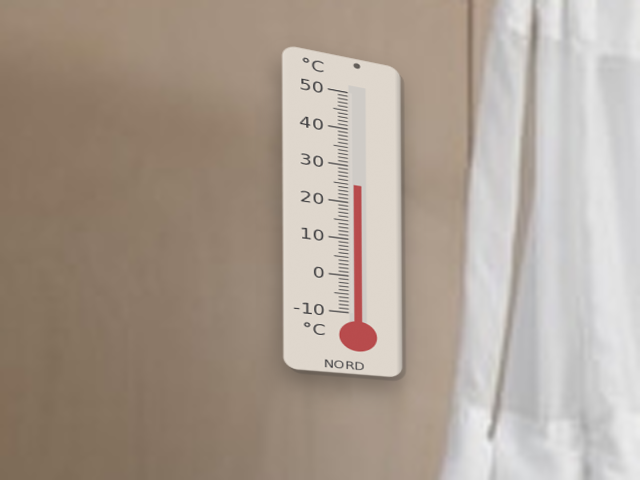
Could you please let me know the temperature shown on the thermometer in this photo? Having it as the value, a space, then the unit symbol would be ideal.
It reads 25 °C
